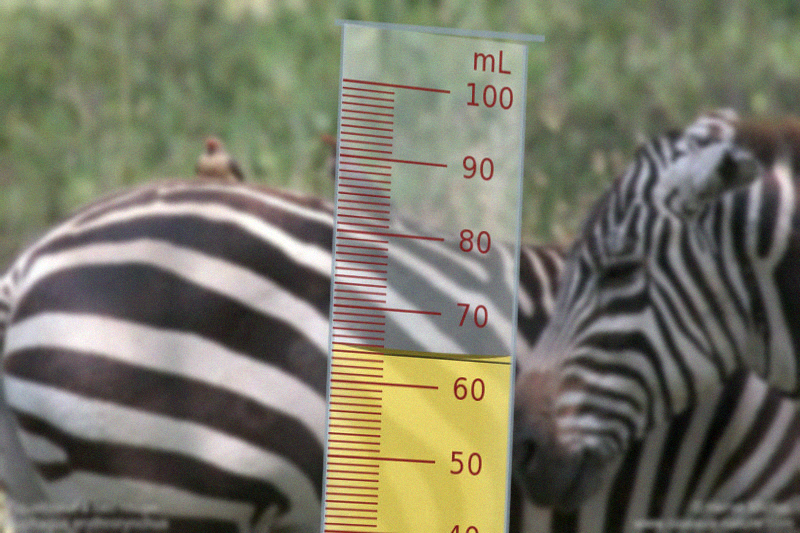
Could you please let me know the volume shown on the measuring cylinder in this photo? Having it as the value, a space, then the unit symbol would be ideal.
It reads 64 mL
